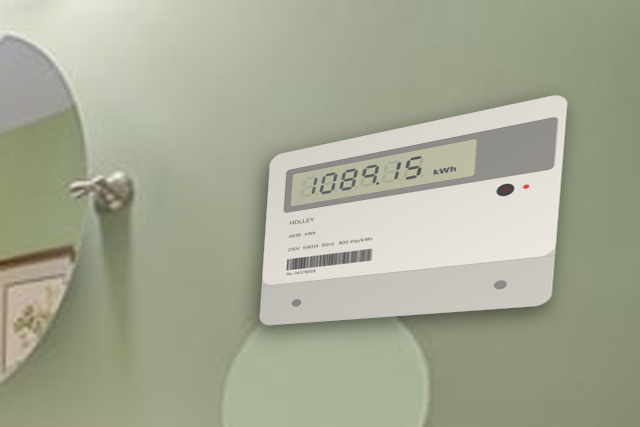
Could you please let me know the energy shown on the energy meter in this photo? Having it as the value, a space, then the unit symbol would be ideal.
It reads 1089.15 kWh
